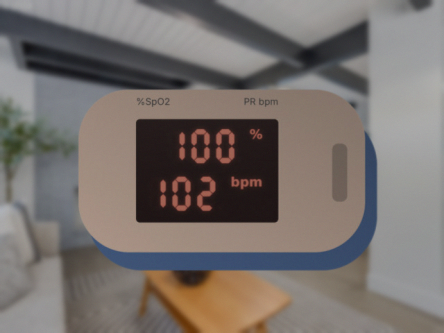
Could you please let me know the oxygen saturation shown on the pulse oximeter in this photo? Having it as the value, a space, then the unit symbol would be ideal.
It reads 100 %
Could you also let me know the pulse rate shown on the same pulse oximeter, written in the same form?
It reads 102 bpm
